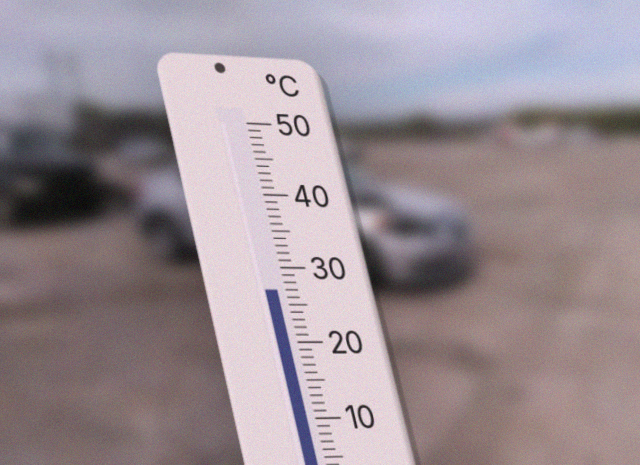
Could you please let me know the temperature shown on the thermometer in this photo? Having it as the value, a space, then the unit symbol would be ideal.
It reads 27 °C
